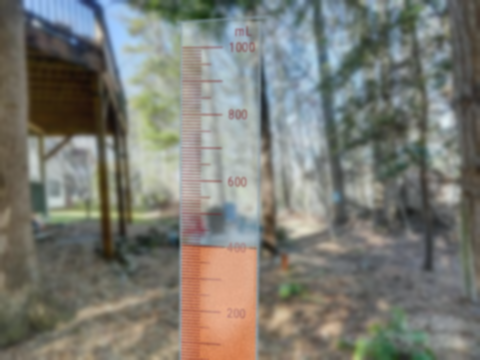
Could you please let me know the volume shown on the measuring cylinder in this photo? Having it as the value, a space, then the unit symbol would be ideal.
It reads 400 mL
